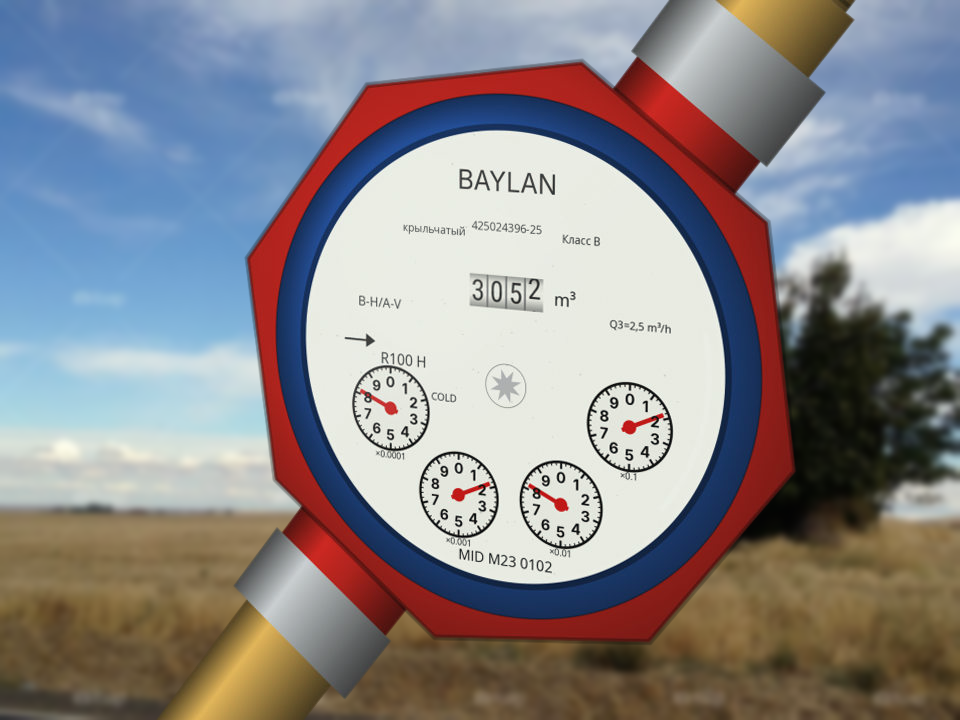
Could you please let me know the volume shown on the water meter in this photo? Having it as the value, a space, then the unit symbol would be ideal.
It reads 3052.1818 m³
